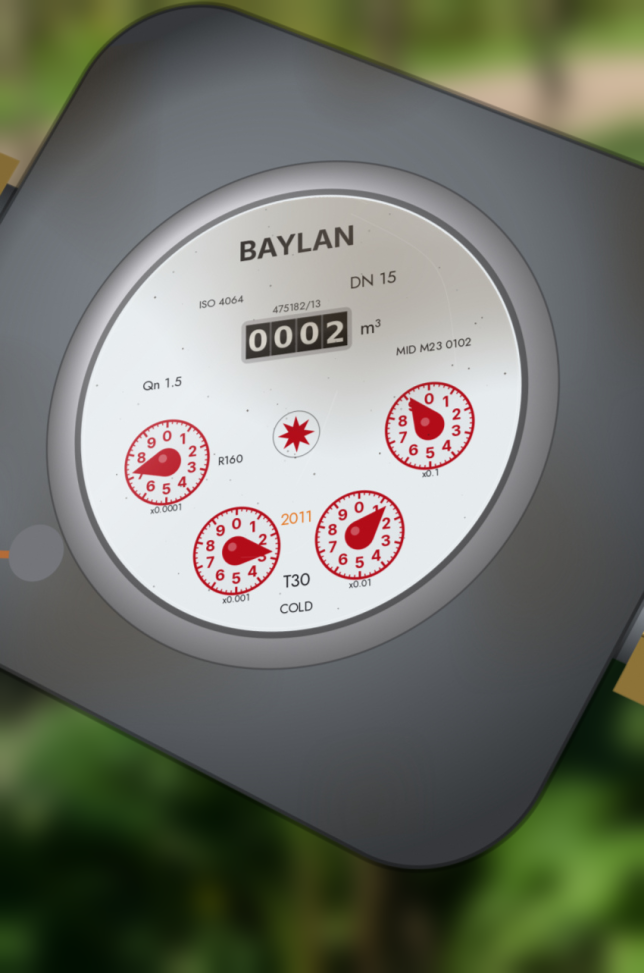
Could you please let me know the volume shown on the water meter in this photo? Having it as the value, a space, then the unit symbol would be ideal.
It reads 1.9127 m³
